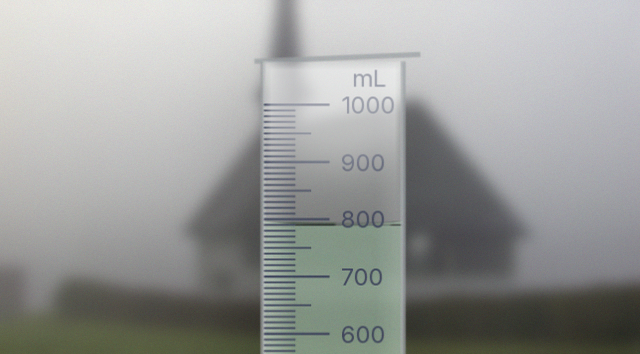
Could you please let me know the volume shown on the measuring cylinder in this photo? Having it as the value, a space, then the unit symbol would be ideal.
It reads 790 mL
